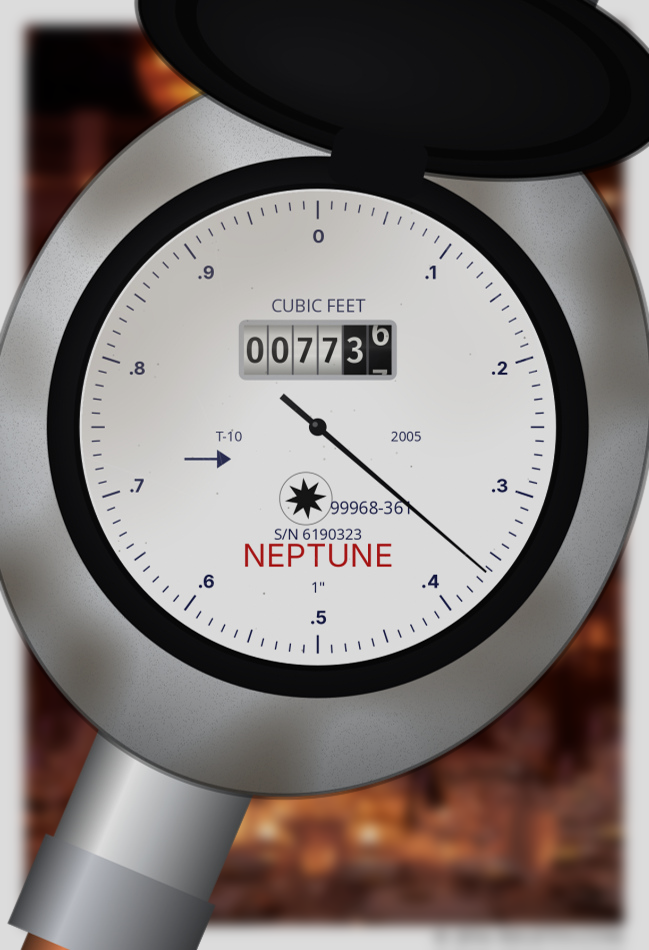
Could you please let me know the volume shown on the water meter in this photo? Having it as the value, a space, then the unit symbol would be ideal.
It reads 7736.36 ft³
